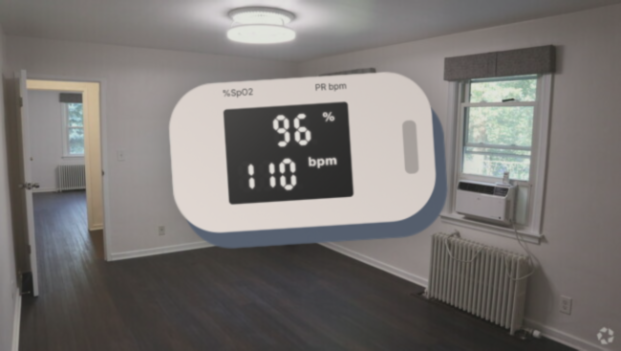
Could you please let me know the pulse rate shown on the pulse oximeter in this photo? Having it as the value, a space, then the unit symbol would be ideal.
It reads 110 bpm
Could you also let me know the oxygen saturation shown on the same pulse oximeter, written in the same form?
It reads 96 %
